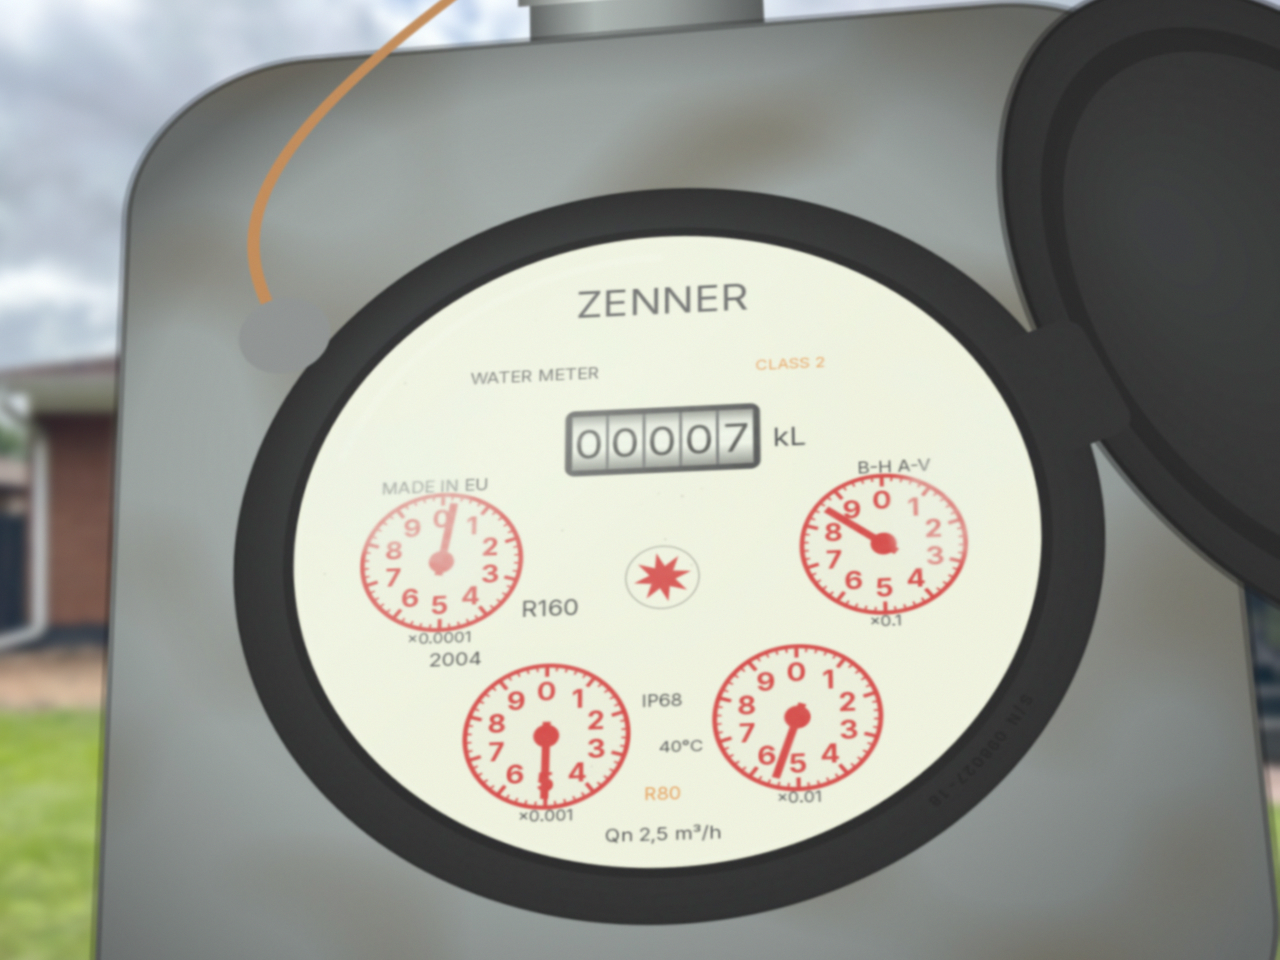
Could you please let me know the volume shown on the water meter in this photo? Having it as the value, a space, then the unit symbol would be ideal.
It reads 7.8550 kL
